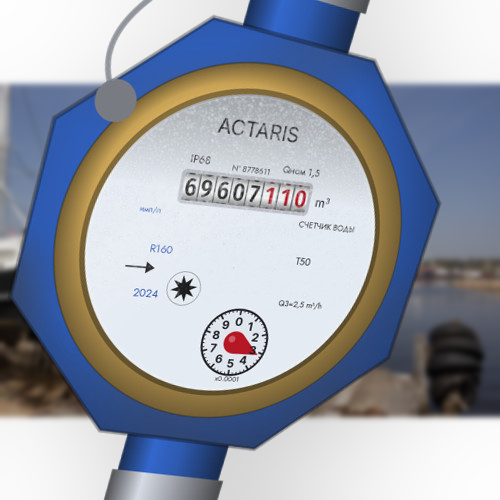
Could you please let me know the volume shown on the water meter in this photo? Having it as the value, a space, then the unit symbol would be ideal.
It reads 69607.1103 m³
